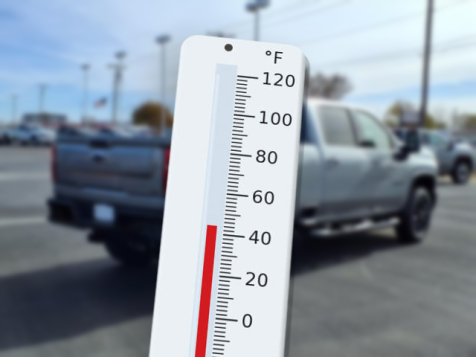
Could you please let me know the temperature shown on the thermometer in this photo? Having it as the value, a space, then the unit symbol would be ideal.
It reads 44 °F
